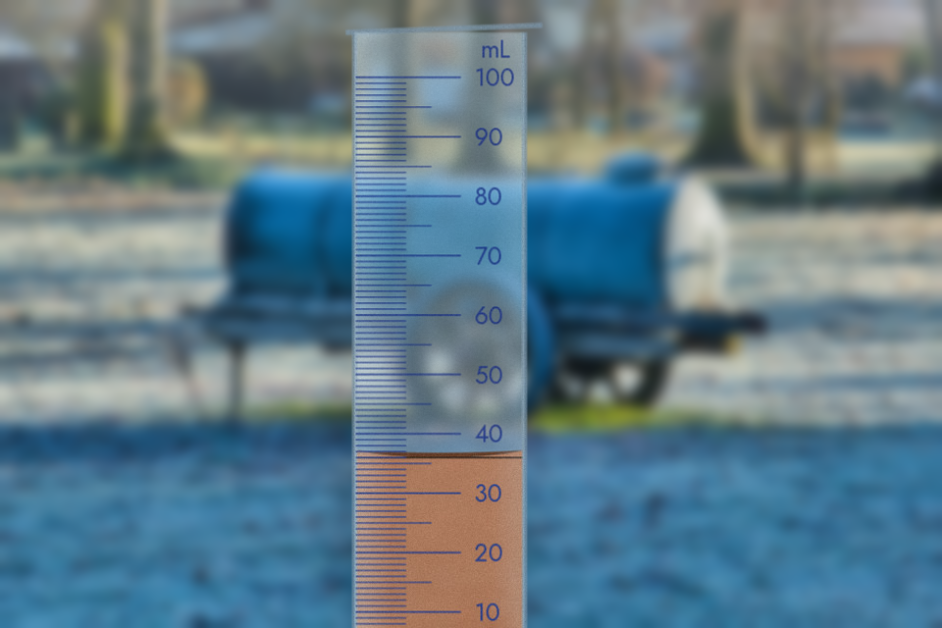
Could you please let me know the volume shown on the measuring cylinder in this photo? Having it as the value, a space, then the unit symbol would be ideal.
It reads 36 mL
